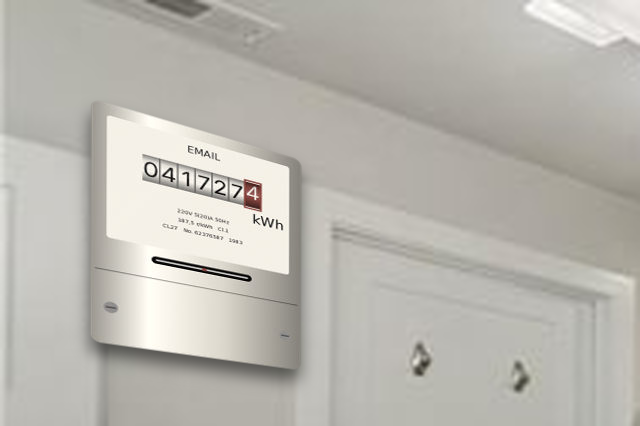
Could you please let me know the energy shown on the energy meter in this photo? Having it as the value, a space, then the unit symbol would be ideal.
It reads 41727.4 kWh
